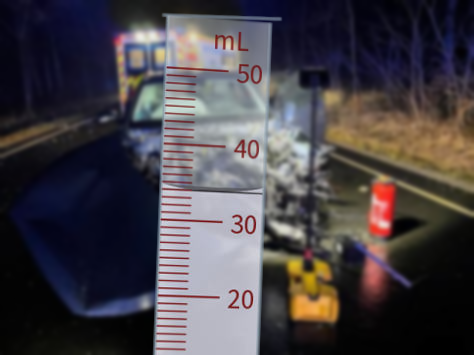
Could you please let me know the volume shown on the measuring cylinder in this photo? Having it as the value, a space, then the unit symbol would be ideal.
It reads 34 mL
